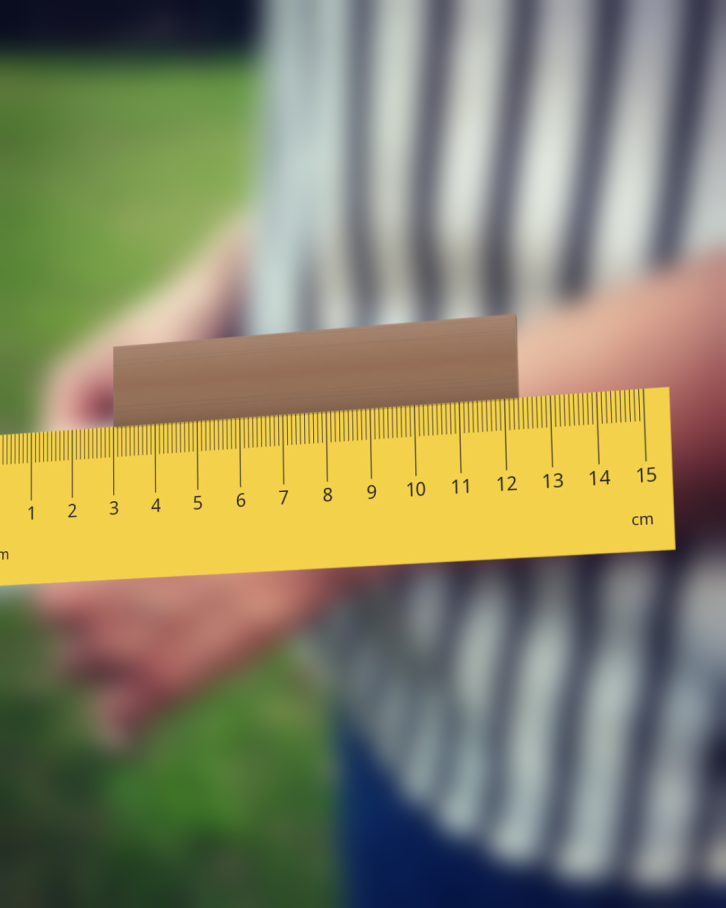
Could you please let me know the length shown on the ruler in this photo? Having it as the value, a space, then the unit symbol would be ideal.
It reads 9.3 cm
